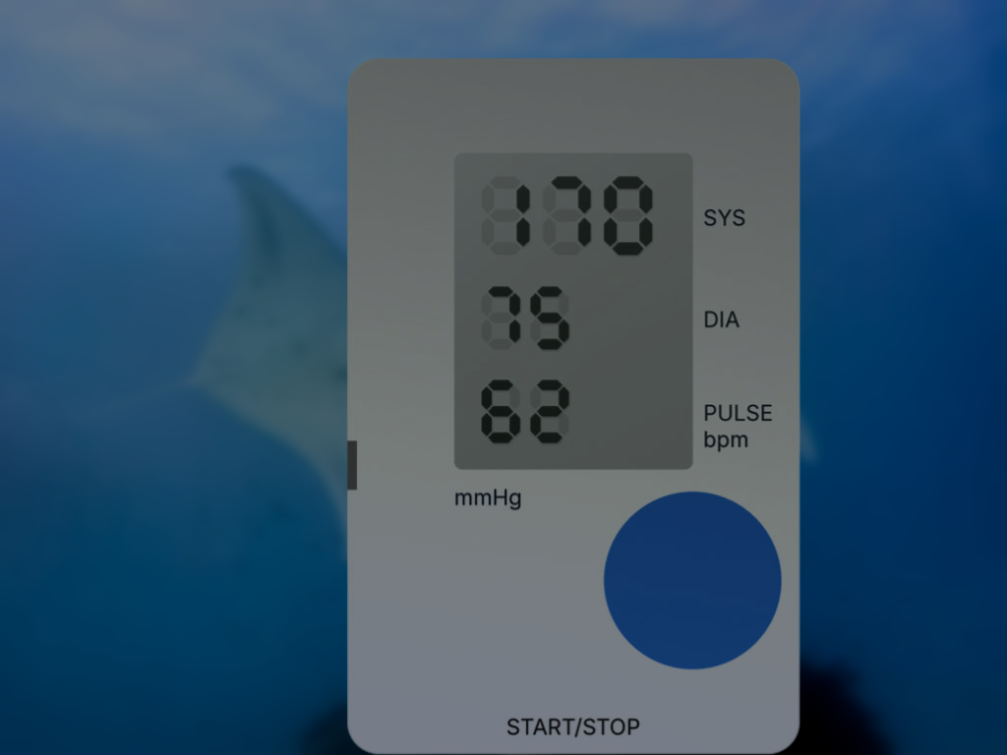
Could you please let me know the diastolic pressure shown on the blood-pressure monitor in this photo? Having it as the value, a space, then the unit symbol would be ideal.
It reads 75 mmHg
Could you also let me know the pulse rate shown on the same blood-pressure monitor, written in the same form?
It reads 62 bpm
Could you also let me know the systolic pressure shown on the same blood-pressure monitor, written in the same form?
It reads 170 mmHg
